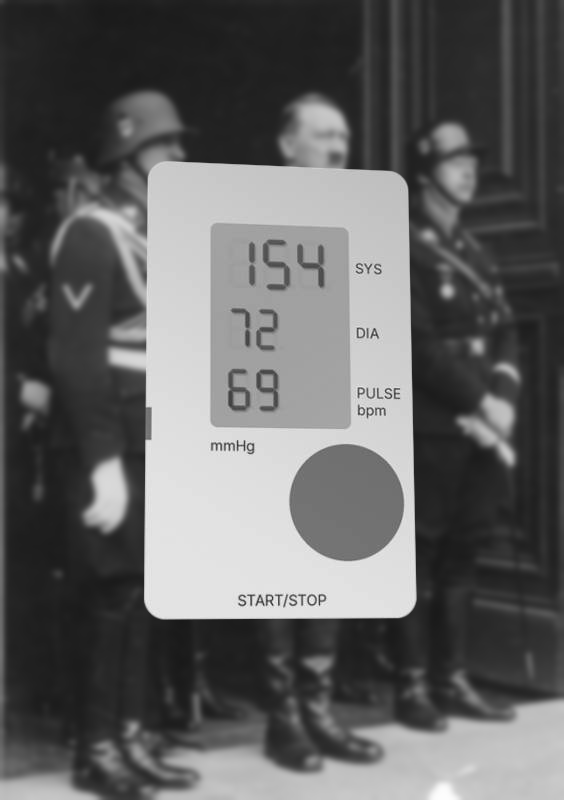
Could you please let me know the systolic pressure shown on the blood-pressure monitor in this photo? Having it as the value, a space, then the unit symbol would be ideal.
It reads 154 mmHg
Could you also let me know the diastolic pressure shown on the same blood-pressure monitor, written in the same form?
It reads 72 mmHg
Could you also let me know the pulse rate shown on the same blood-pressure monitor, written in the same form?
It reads 69 bpm
